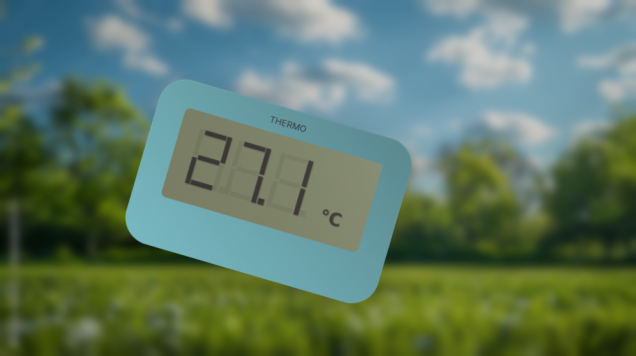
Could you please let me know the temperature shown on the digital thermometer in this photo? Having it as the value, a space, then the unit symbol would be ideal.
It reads 27.1 °C
